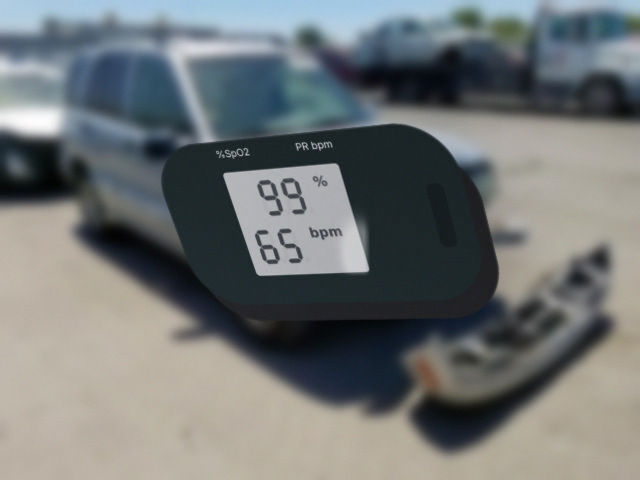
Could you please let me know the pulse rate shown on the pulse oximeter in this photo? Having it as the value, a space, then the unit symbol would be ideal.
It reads 65 bpm
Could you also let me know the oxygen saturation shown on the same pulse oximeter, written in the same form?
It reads 99 %
